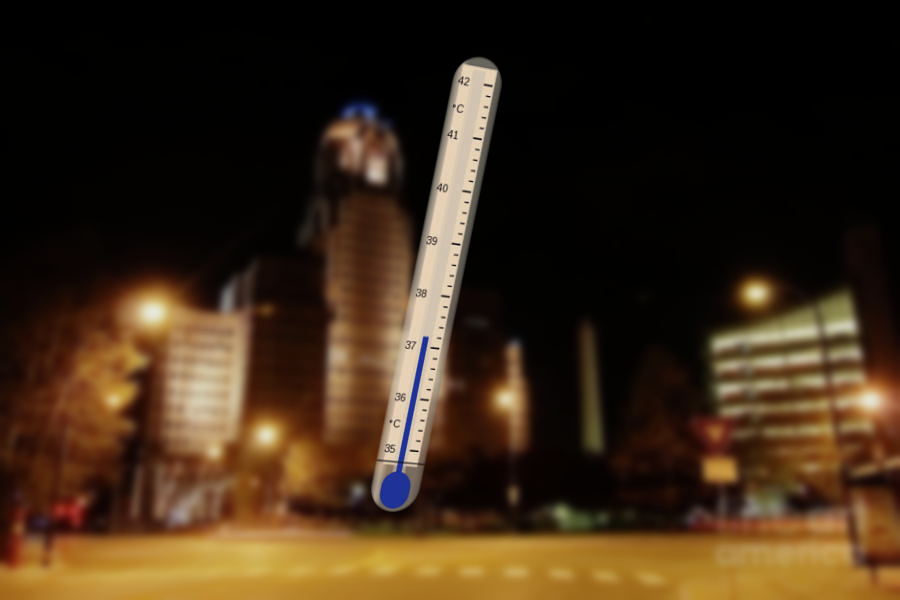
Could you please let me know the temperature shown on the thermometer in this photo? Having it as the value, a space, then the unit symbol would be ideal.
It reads 37.2 °C
